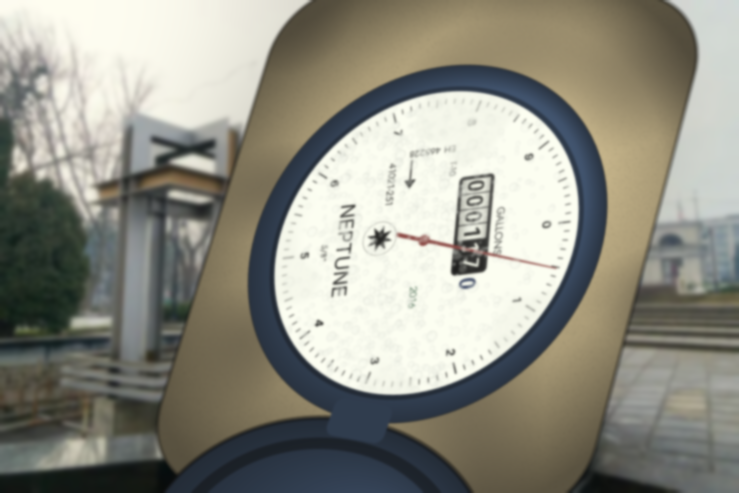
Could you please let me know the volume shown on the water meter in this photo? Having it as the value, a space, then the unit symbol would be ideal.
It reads 1170.5 gal
